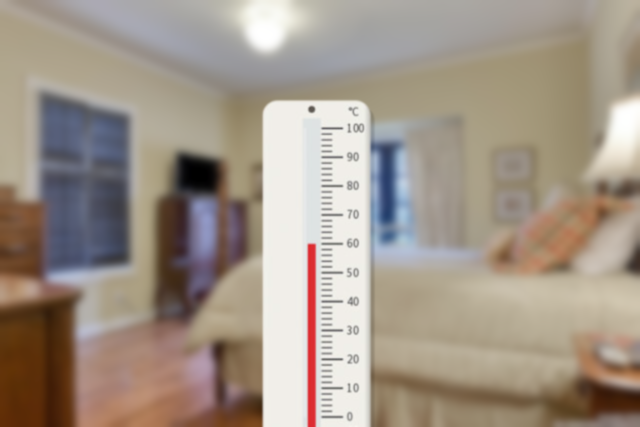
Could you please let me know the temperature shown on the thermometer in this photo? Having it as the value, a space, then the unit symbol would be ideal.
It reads 60 °C
